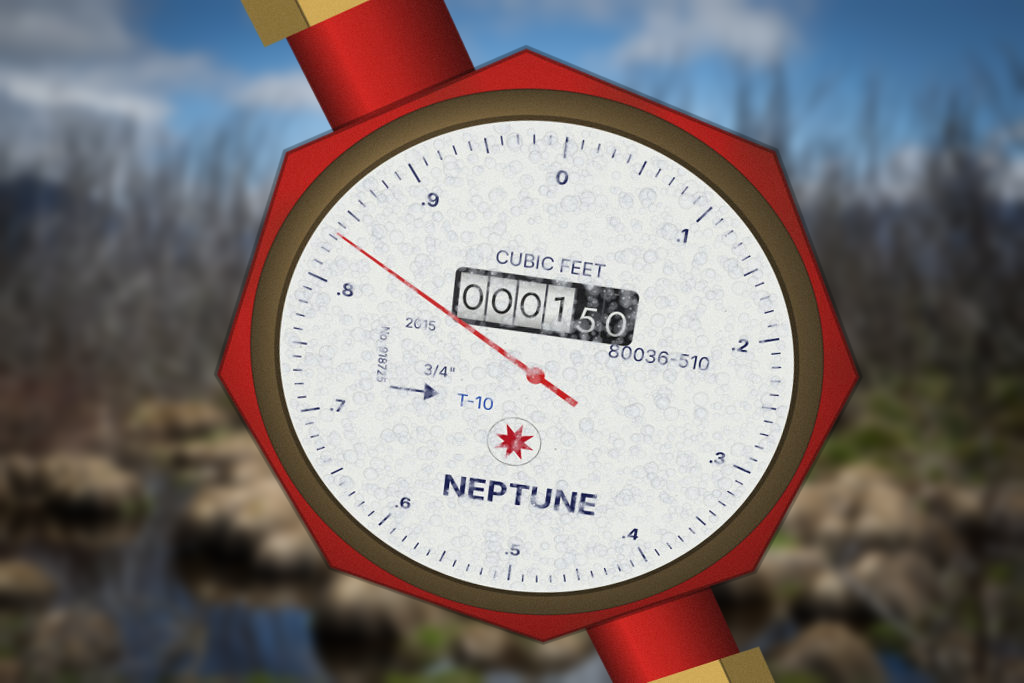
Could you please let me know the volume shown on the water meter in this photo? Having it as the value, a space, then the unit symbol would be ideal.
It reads 149.83 ft³
